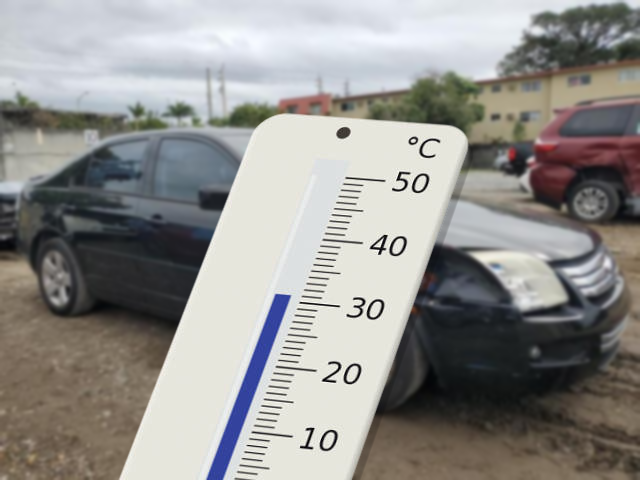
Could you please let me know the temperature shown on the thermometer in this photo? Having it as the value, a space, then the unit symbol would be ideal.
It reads 31 °C
